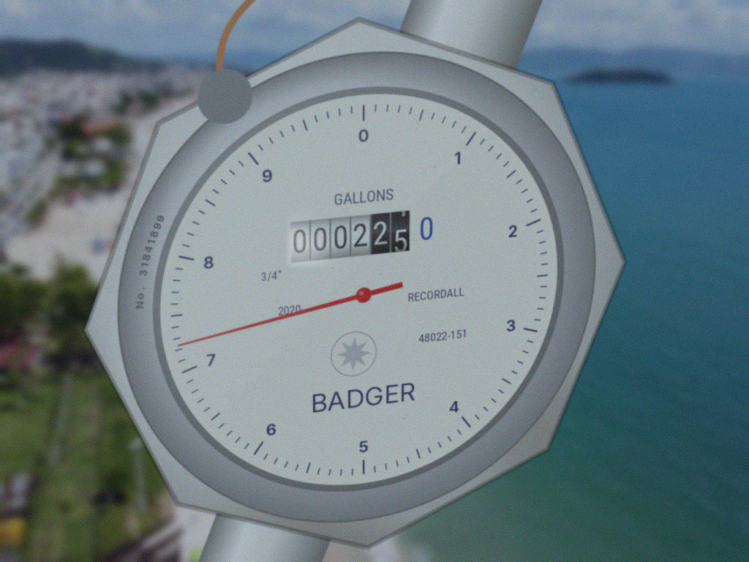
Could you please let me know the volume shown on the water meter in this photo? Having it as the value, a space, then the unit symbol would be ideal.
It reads 2247.2 gal
